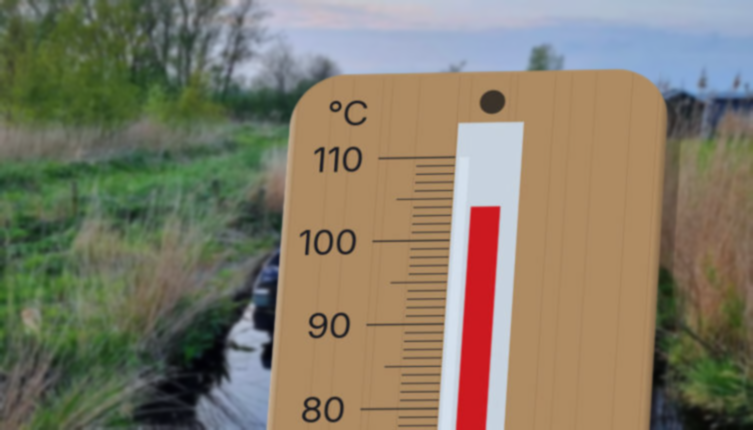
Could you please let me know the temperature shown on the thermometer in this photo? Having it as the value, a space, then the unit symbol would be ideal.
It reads 104 °C
